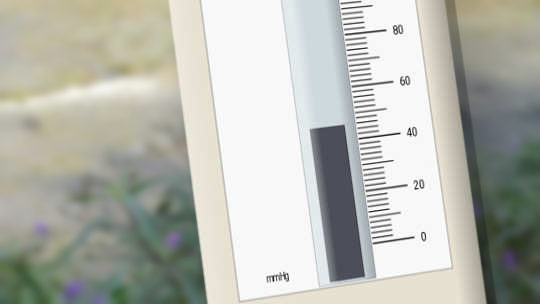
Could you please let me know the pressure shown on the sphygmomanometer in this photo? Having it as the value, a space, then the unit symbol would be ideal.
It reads 46 mmHg
